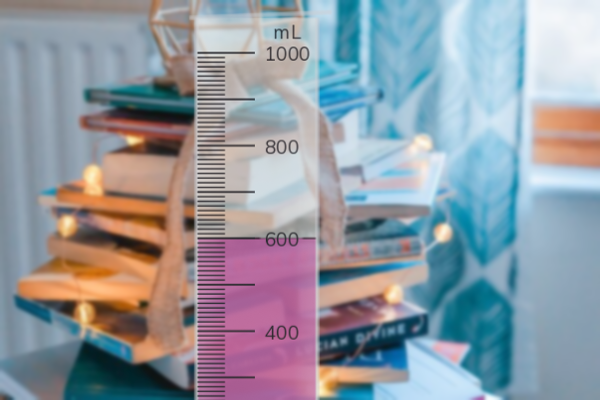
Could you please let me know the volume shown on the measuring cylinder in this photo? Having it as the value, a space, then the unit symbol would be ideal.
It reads 600 mL
